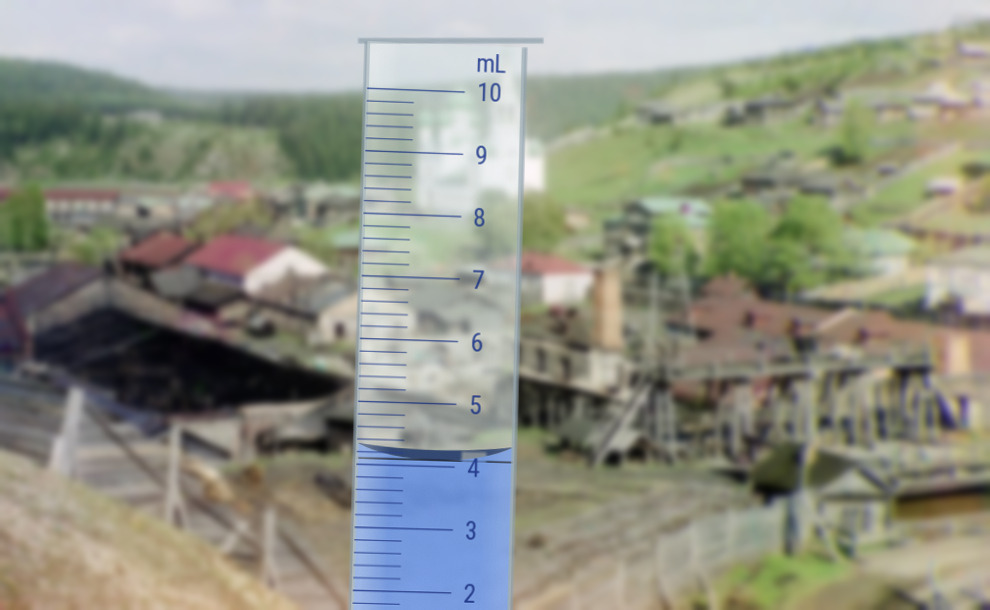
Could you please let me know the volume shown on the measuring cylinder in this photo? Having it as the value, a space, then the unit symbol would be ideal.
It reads 4.1 mL
